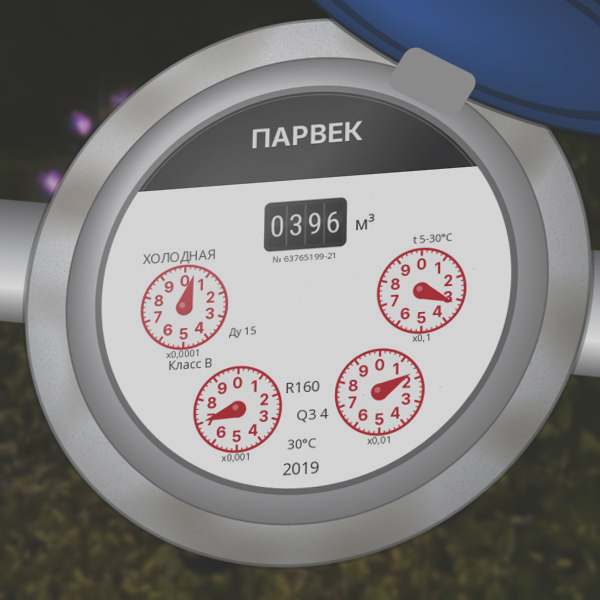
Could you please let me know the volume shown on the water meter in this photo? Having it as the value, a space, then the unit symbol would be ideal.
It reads 396.3170 m³
